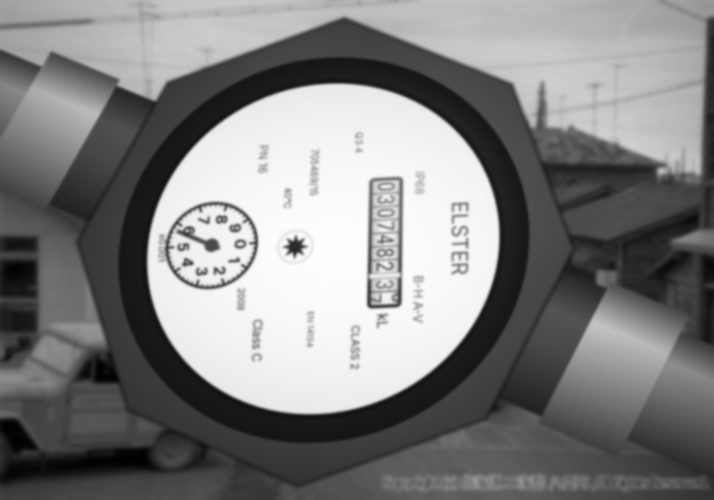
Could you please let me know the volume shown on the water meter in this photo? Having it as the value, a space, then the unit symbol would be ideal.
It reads 307482.365 kL
